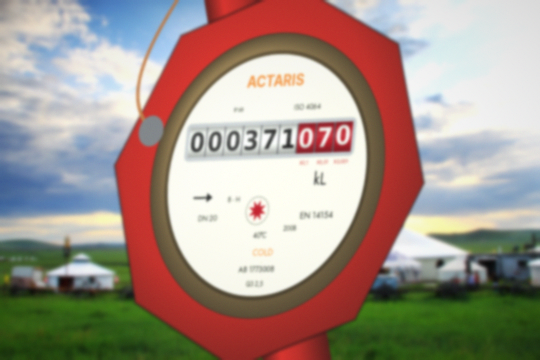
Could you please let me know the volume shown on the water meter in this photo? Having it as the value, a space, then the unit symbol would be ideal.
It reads 371.070 kL
